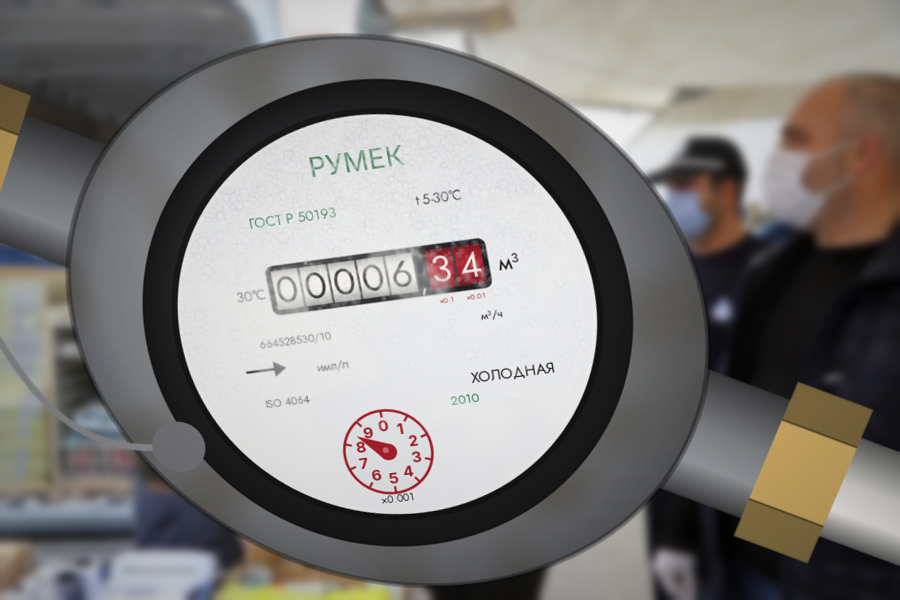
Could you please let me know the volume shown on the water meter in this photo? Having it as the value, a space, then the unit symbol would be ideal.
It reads 6.348 m³
